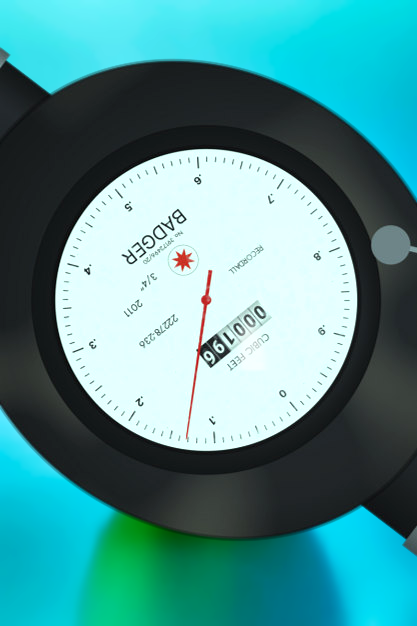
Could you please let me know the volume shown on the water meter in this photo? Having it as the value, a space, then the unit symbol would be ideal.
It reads 196.13 ft³
